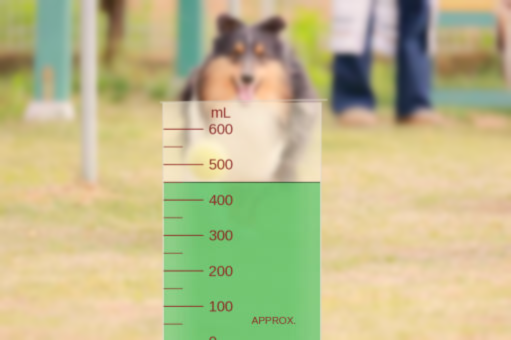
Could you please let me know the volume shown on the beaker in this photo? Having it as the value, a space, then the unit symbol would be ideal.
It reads 450 mL
